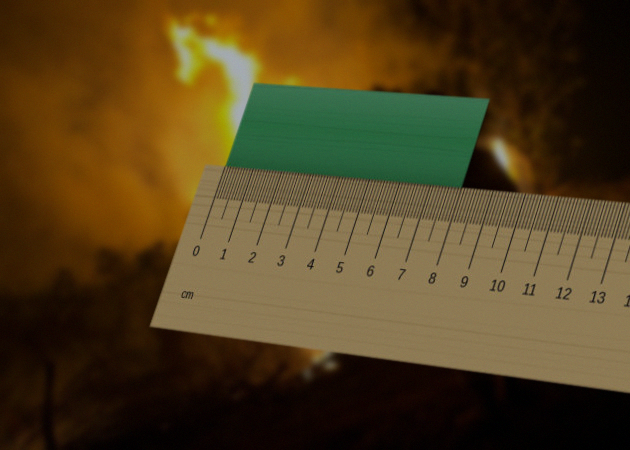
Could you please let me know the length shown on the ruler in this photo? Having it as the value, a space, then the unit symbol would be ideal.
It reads 8 cm
